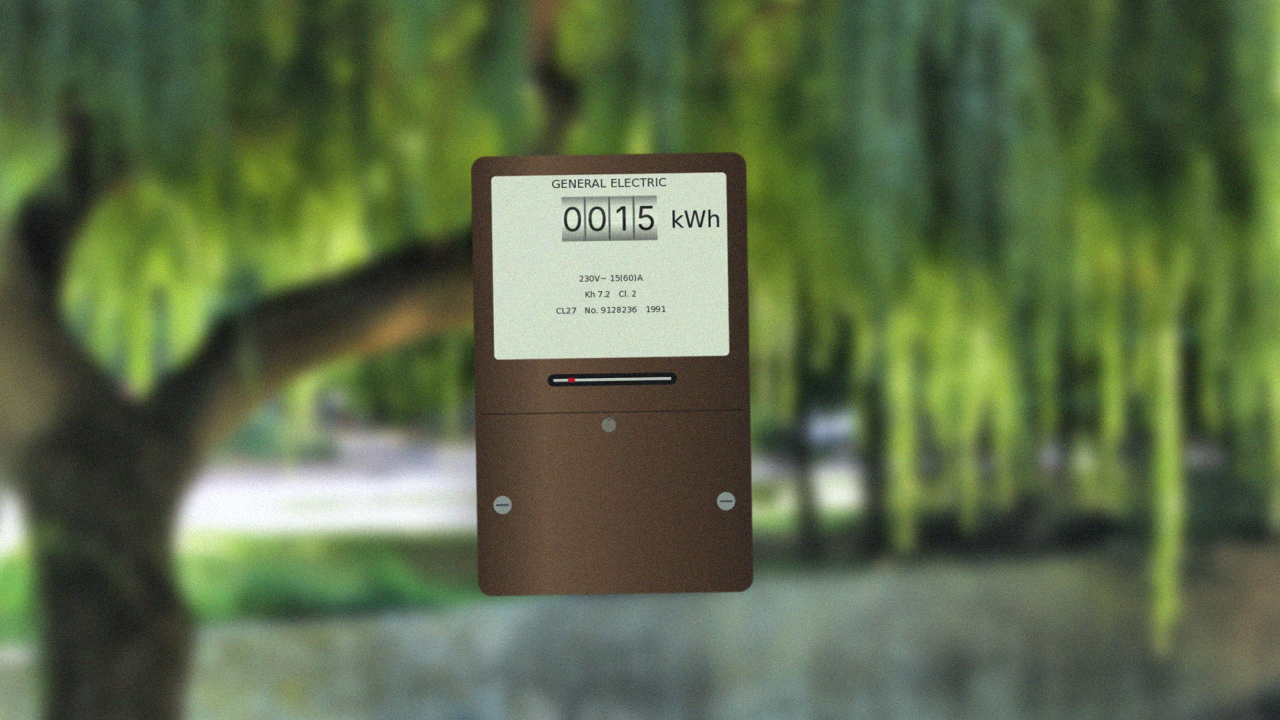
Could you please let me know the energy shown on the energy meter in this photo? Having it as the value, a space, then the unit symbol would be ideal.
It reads 15 kWh
